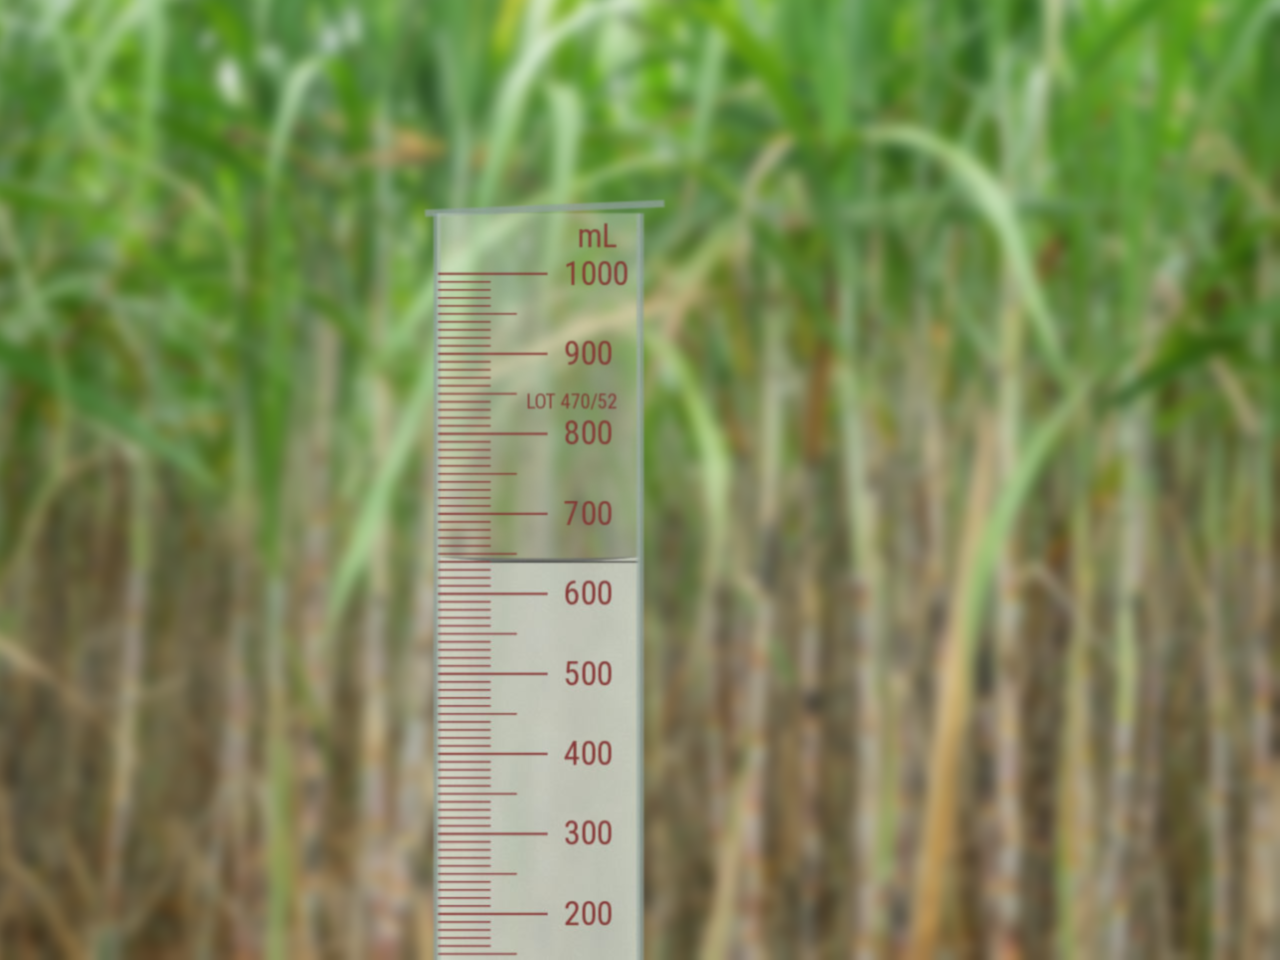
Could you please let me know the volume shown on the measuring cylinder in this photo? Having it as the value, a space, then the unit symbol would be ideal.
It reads 640 mL
